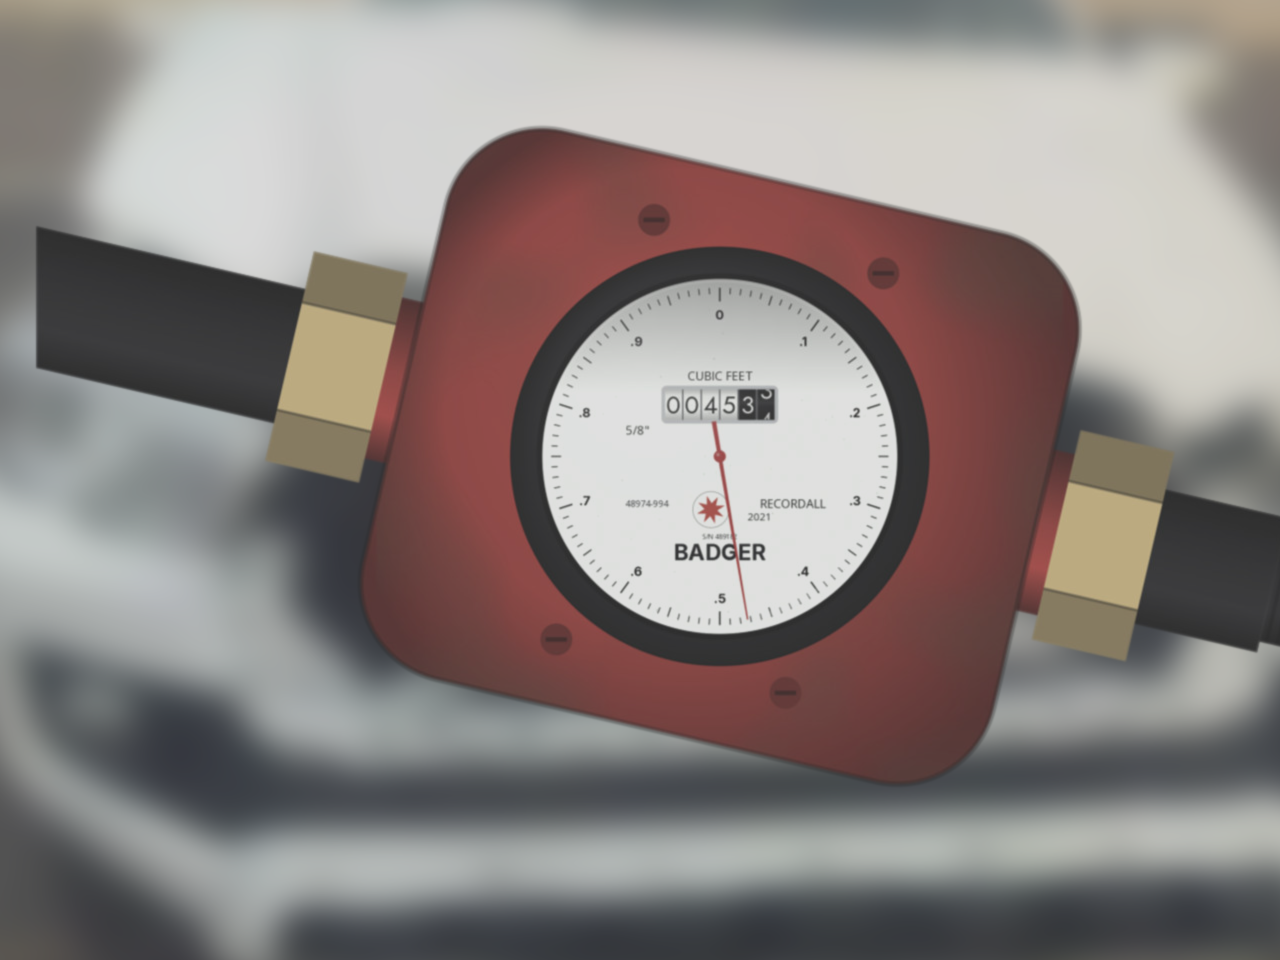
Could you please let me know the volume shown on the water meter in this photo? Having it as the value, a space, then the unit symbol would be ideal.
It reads 4533.47 ft³
